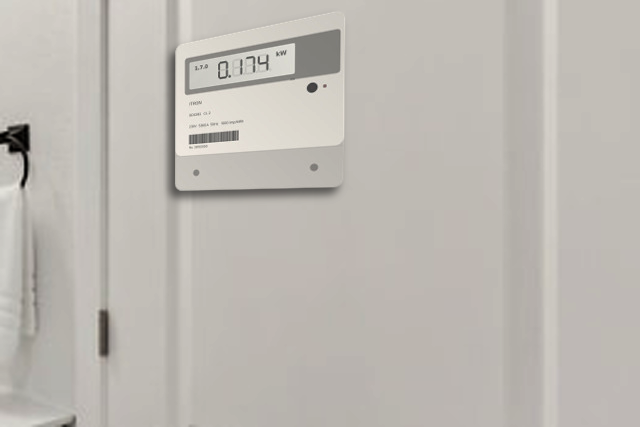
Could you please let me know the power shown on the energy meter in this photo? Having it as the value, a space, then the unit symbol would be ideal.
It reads 0.174 kW
